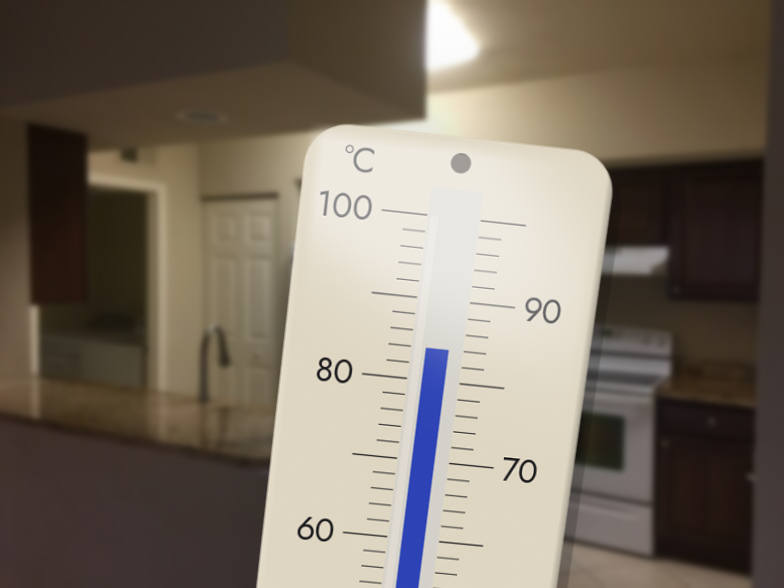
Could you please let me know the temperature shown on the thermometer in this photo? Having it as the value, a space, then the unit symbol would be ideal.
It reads 84 °C
